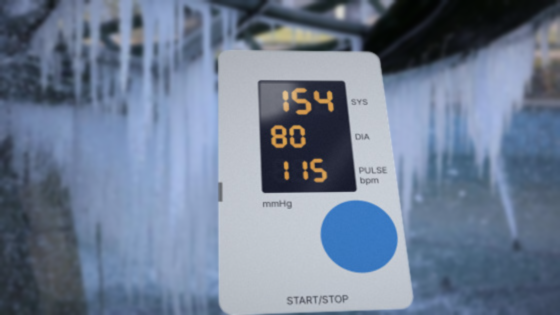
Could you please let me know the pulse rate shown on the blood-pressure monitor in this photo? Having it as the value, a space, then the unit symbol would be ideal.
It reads 115 bpm
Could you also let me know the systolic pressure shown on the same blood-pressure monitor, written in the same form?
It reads 154 mmHg
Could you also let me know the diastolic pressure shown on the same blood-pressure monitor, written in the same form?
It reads 80 mmHg
